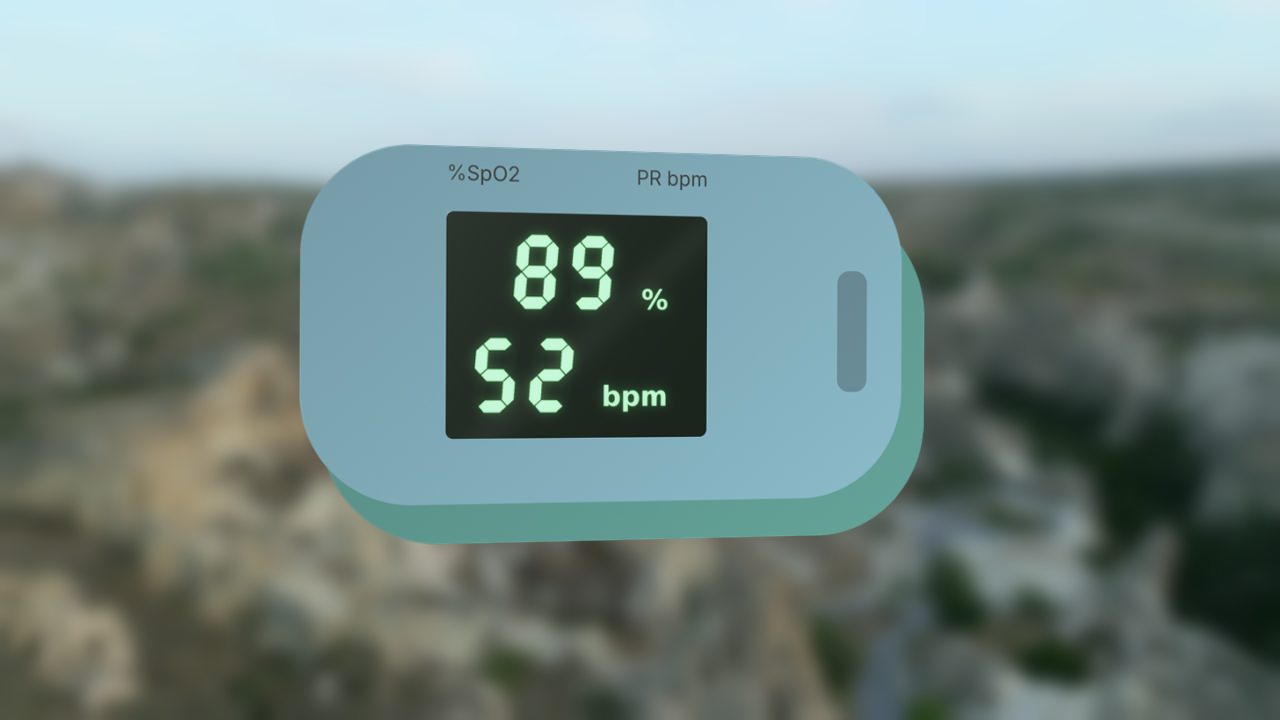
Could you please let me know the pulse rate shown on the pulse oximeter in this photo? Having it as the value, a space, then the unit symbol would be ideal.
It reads 52 bpm
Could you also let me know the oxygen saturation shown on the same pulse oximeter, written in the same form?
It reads 89 %
